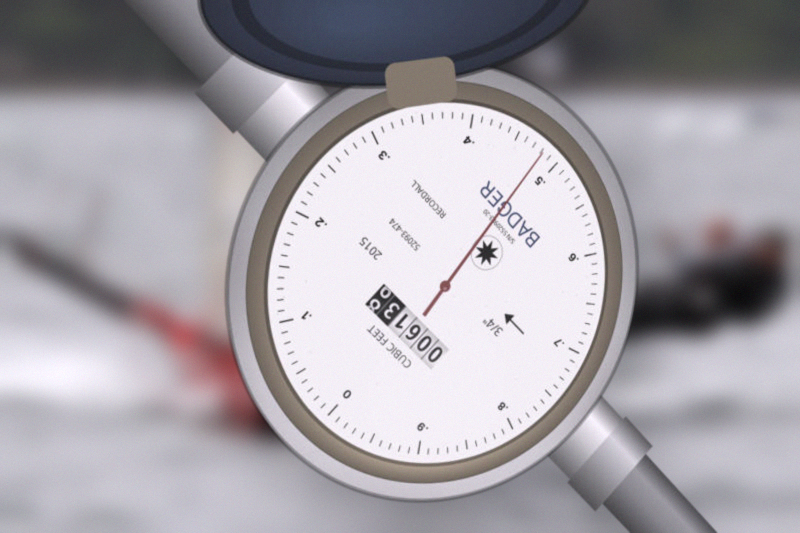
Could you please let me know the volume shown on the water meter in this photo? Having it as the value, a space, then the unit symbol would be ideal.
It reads 6138.48 ft³
